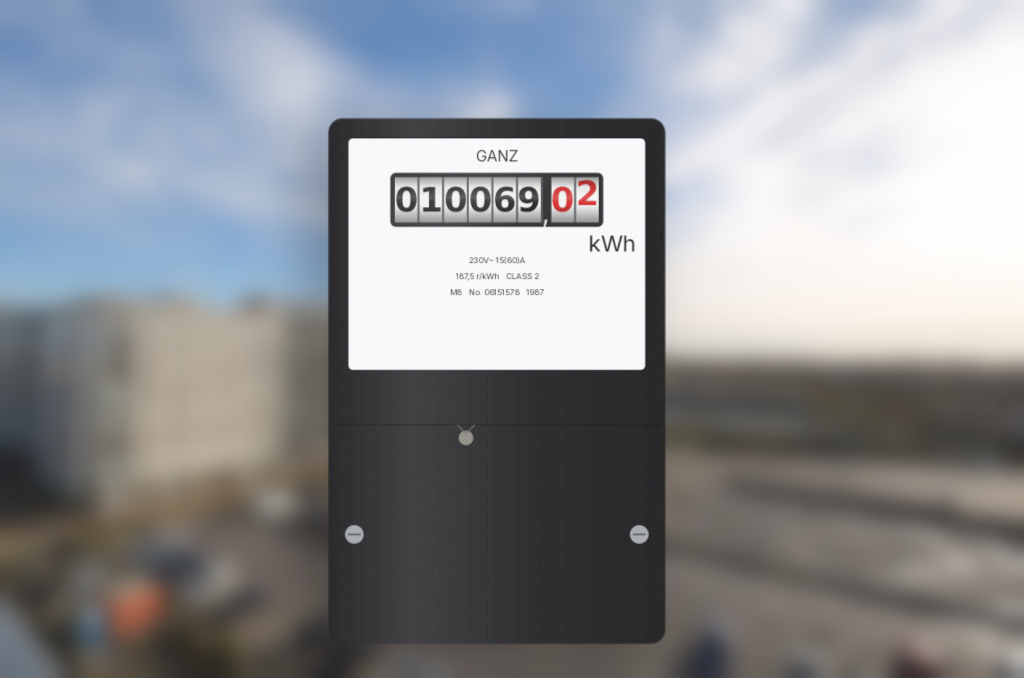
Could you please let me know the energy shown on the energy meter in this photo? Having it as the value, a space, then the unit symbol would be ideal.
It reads 10069.02 kWh
